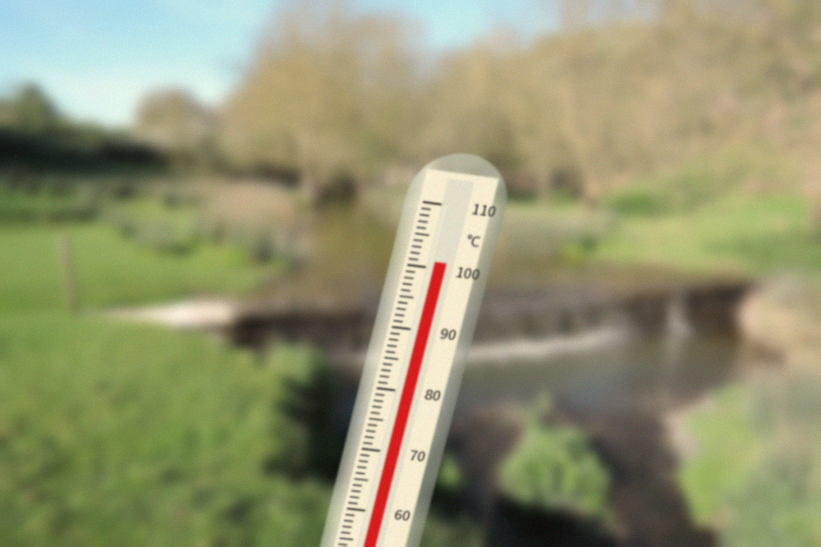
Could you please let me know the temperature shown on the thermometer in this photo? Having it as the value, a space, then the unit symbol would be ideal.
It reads 101 °C
